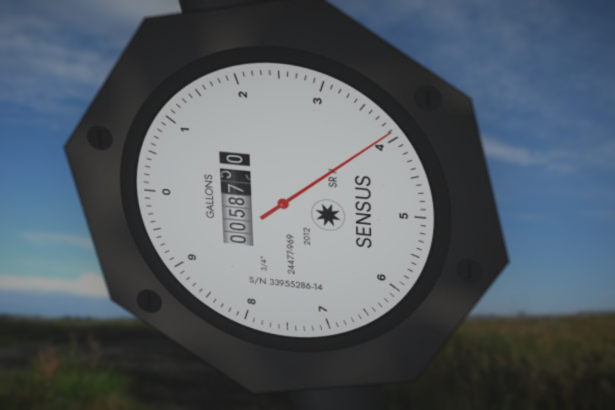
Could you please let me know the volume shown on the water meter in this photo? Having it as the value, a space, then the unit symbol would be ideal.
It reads 58753.9 gal
